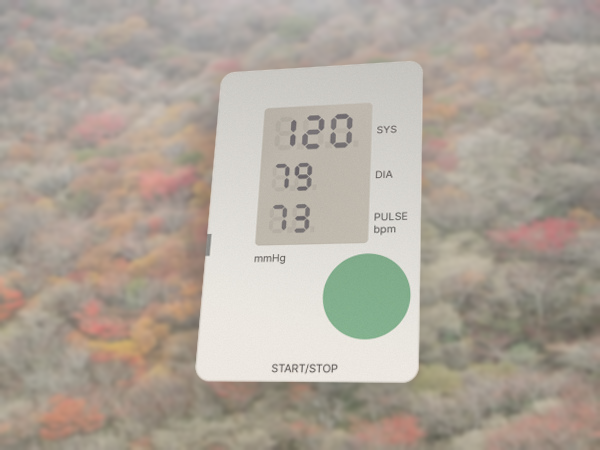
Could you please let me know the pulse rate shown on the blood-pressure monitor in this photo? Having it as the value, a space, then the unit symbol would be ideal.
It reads 73 bpm
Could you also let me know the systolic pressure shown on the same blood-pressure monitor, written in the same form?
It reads 120 mmHg
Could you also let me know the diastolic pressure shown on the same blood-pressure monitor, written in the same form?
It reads 79 mmHg
